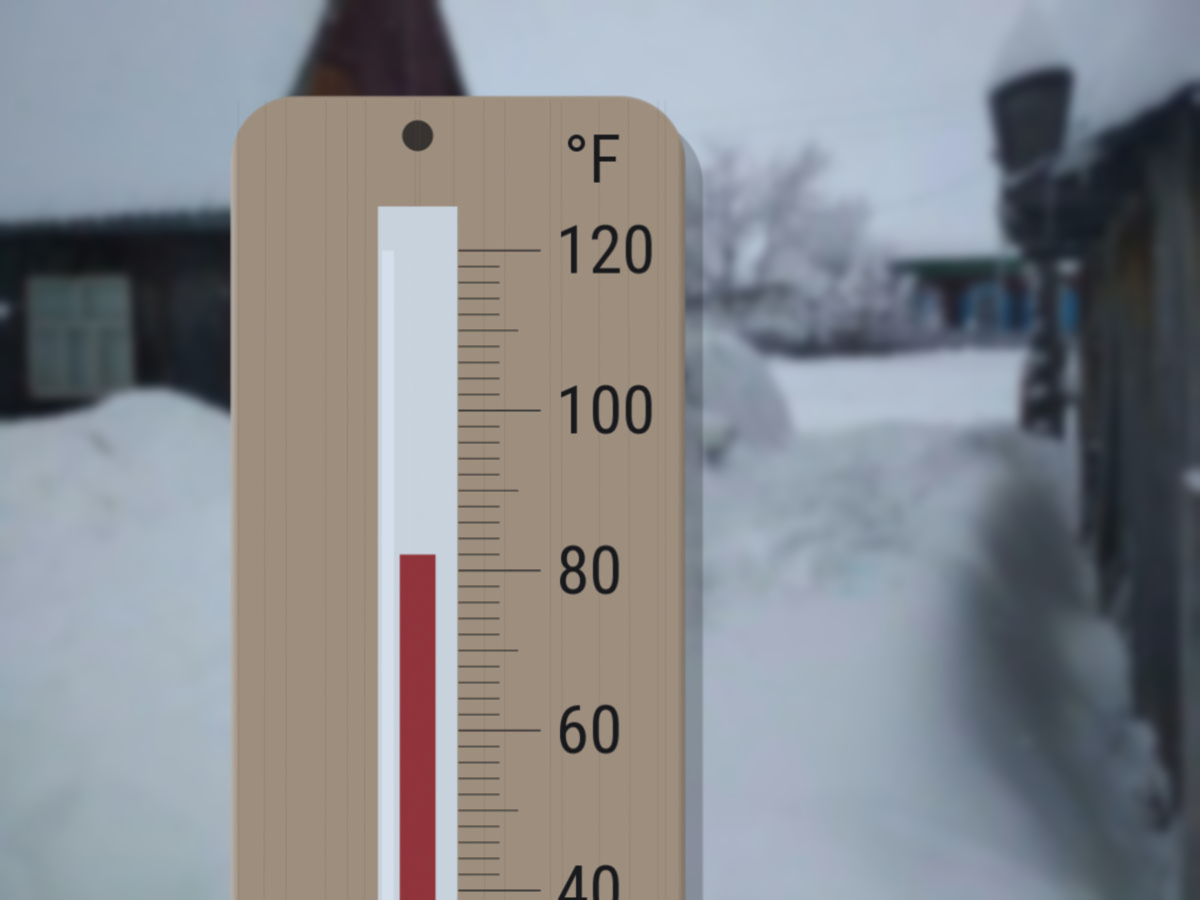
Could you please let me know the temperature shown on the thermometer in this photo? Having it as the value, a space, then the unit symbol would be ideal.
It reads 82 °F
